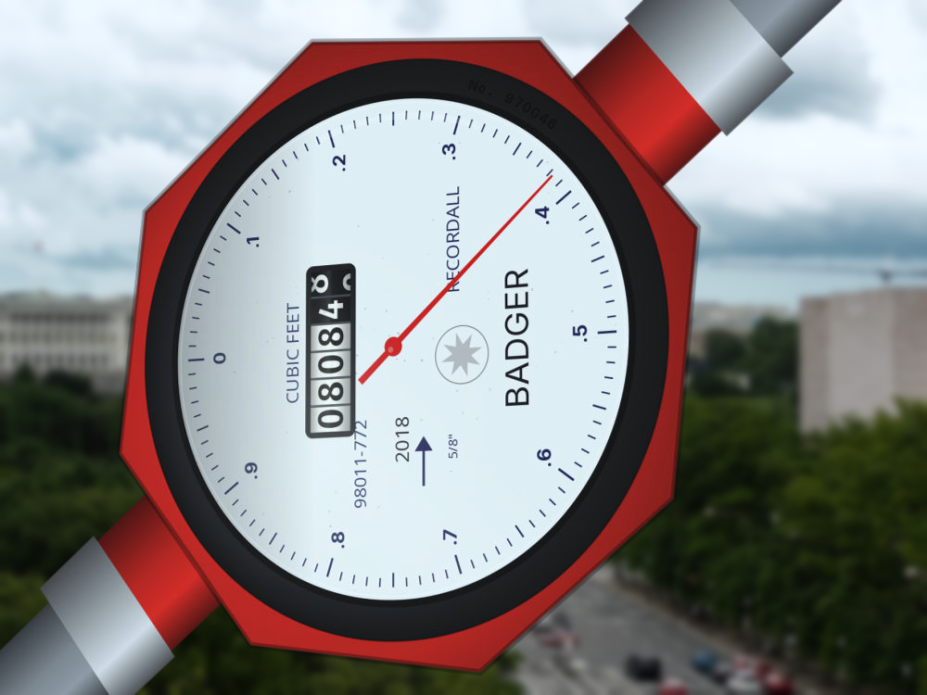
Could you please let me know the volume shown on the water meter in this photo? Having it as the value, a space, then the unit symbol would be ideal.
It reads 80848.38 ft³
